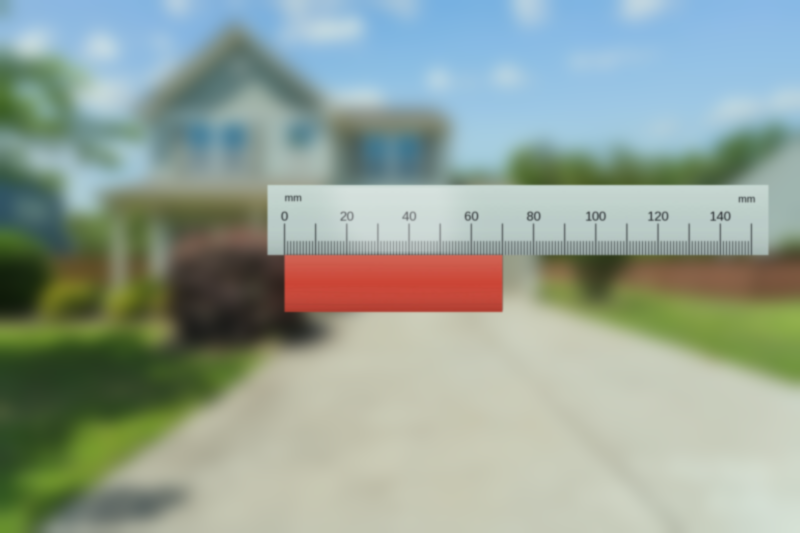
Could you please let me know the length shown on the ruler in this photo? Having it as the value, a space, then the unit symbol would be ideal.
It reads 70 mm
